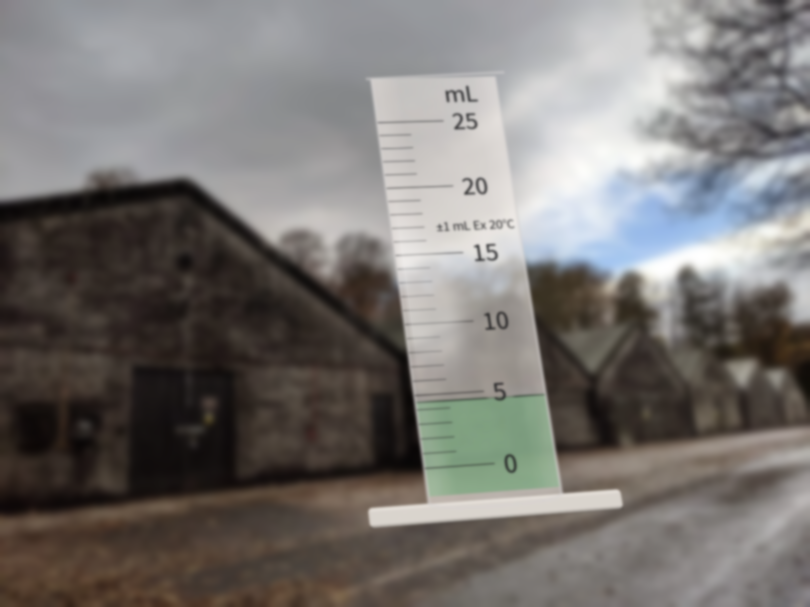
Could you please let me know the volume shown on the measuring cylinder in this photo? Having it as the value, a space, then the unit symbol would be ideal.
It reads 4.5 mL
